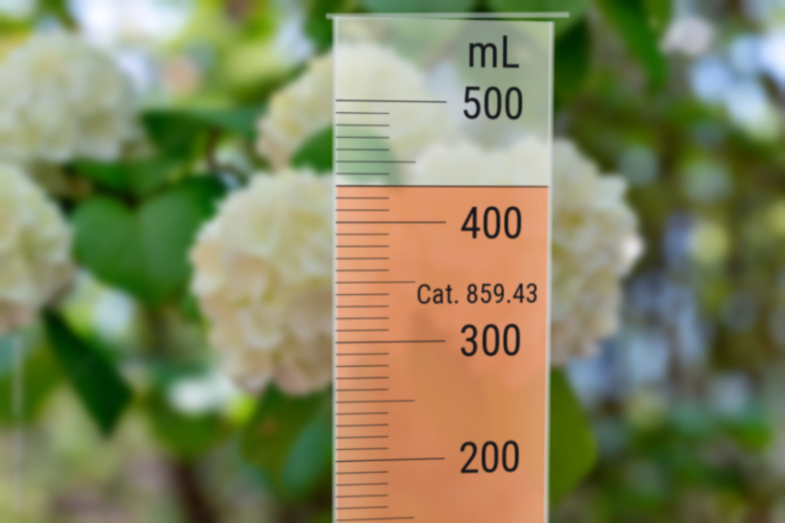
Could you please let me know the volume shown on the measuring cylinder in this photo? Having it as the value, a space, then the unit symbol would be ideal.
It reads 430 mL
